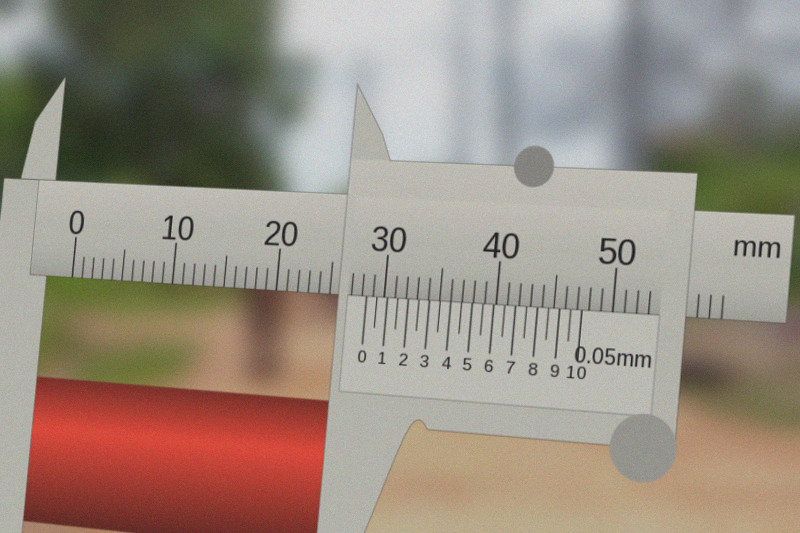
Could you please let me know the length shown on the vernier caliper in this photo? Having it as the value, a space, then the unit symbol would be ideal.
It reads 28.4 mm
